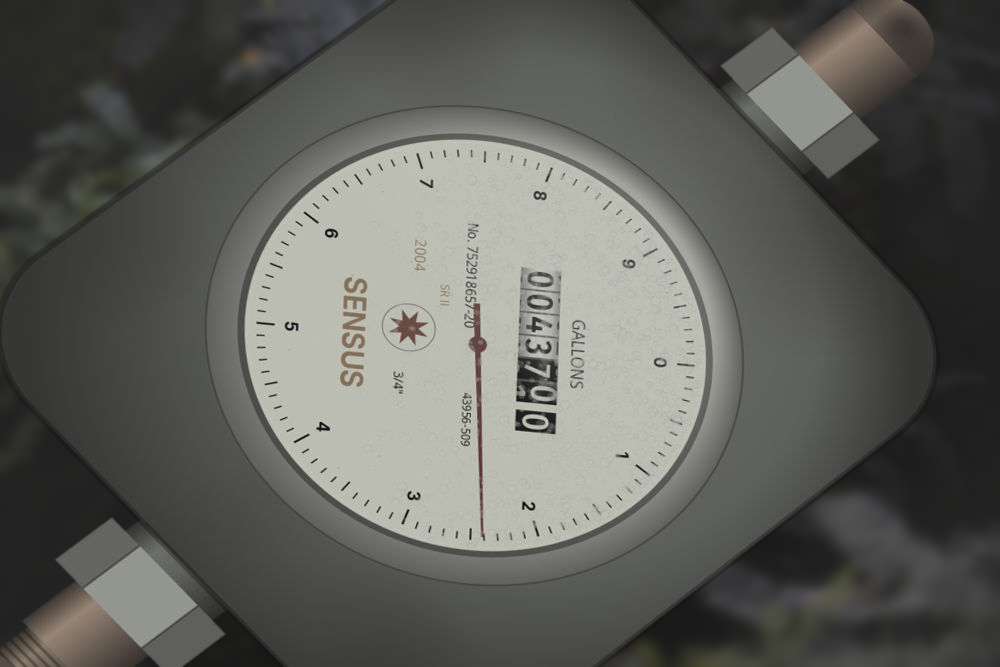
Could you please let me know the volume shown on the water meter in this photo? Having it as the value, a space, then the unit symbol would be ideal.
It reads 43702.4 gal
